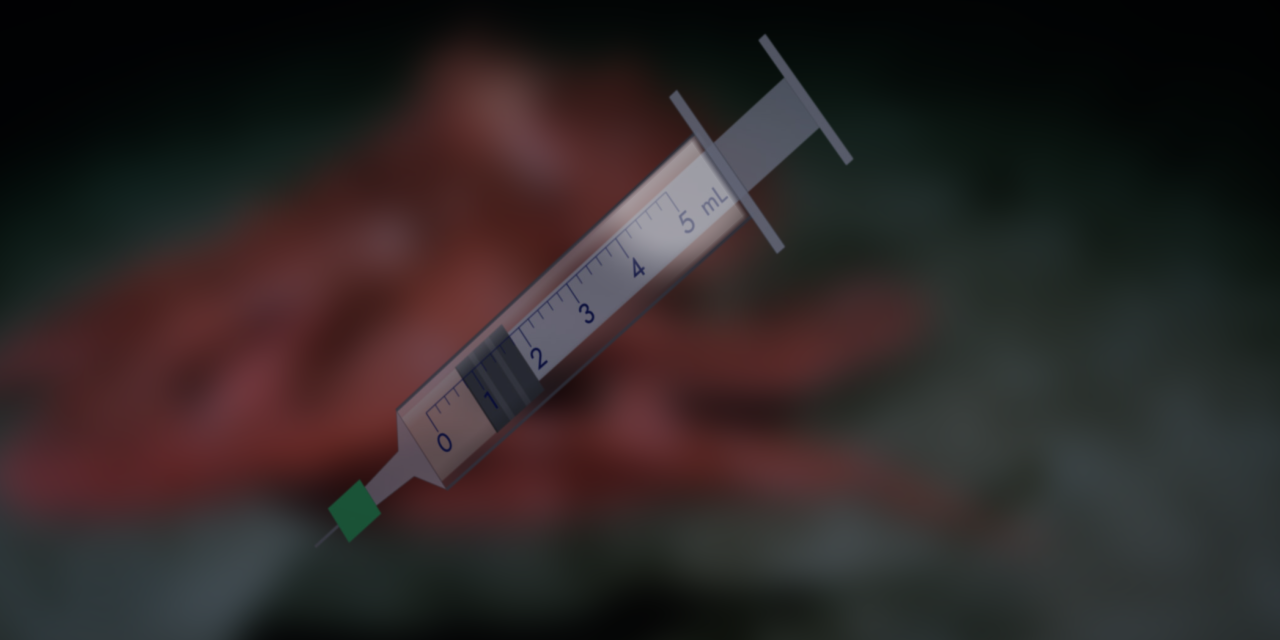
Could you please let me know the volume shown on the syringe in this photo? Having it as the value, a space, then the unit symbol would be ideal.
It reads 0.8 mL
